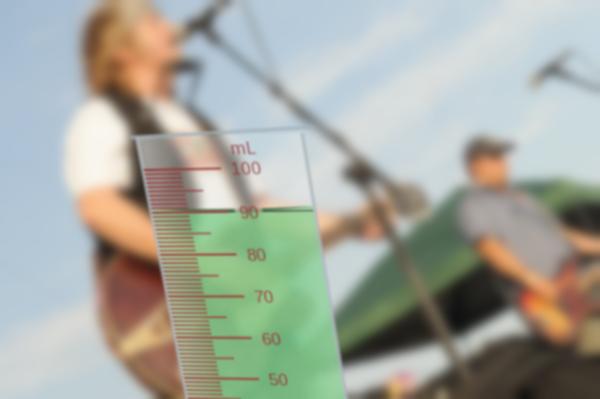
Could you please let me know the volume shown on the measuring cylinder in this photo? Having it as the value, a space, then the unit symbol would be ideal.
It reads 90 mL
